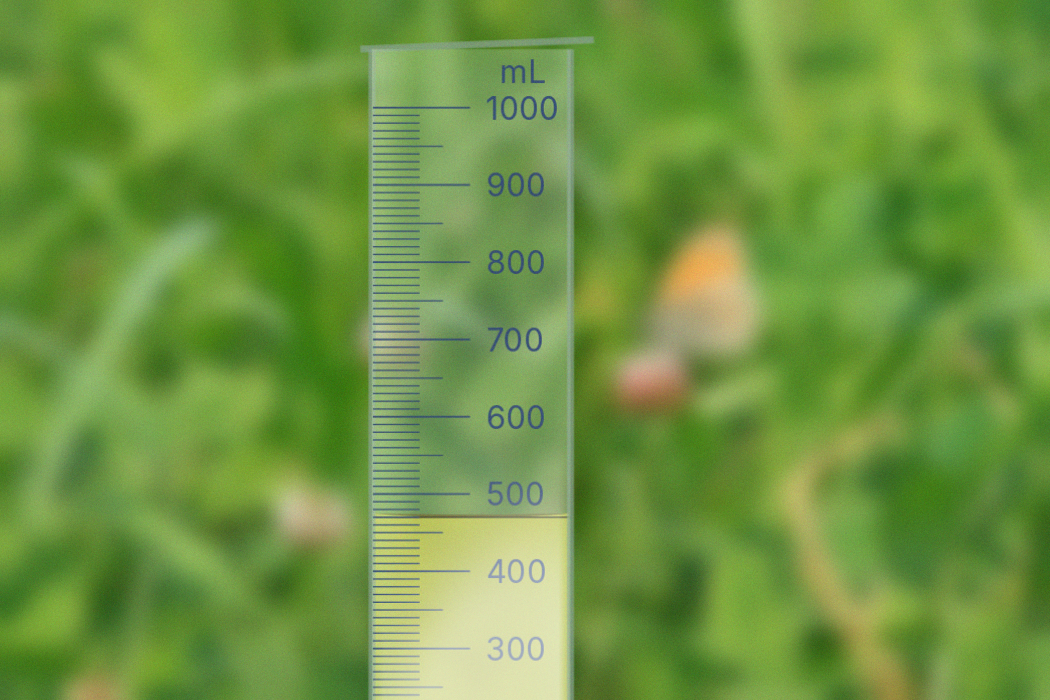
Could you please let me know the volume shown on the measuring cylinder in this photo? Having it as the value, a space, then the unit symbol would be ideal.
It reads 470 mL
